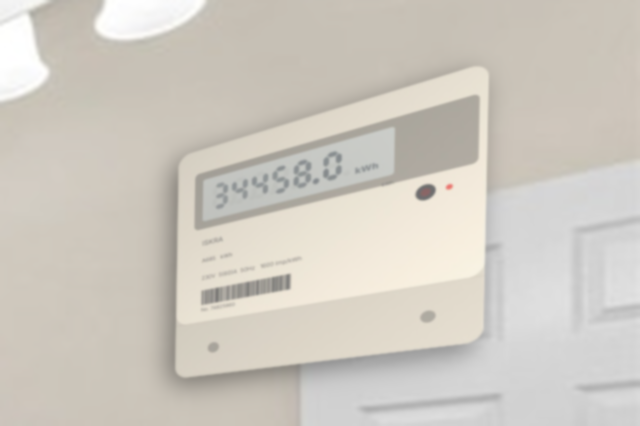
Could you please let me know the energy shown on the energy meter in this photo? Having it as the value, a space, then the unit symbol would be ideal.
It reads 34458.0 kWh
